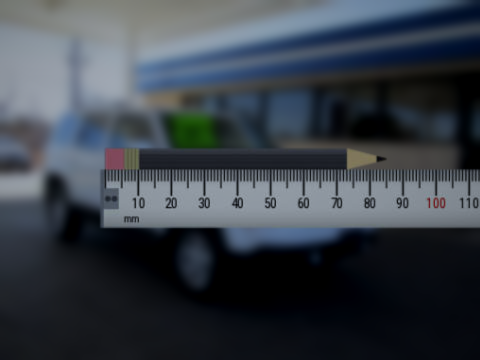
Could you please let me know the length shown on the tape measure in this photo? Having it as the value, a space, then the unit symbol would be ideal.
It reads 85 mm
